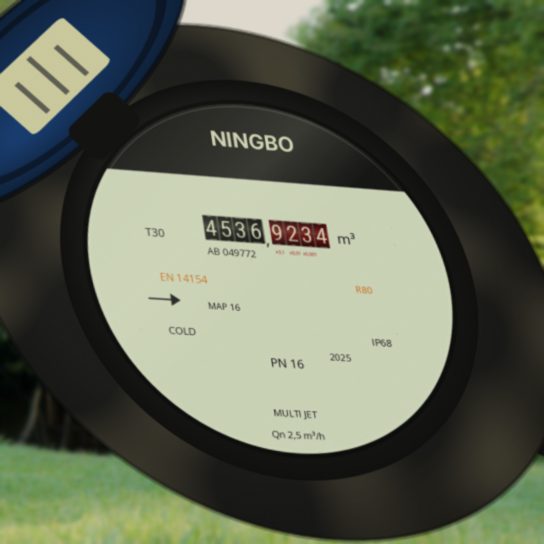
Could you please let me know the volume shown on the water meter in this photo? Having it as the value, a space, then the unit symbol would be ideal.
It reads 4536.9234 m³
